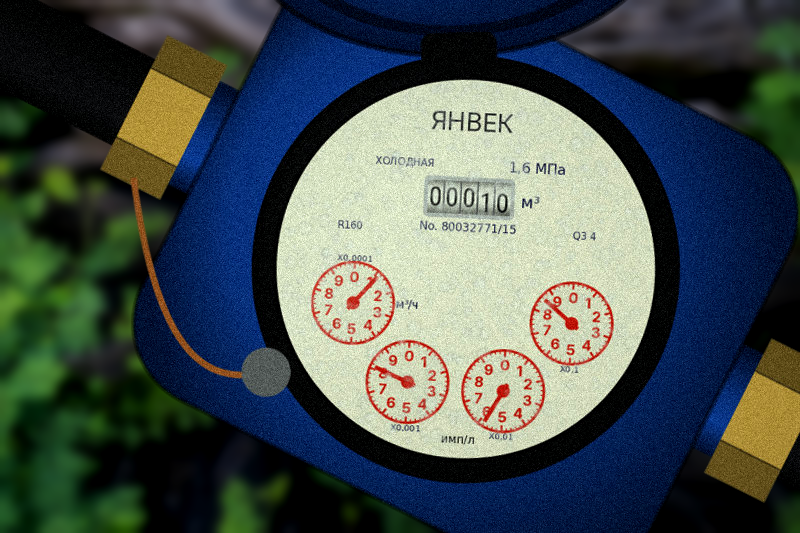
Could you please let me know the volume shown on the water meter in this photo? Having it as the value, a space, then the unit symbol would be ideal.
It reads 9.8581 m³
